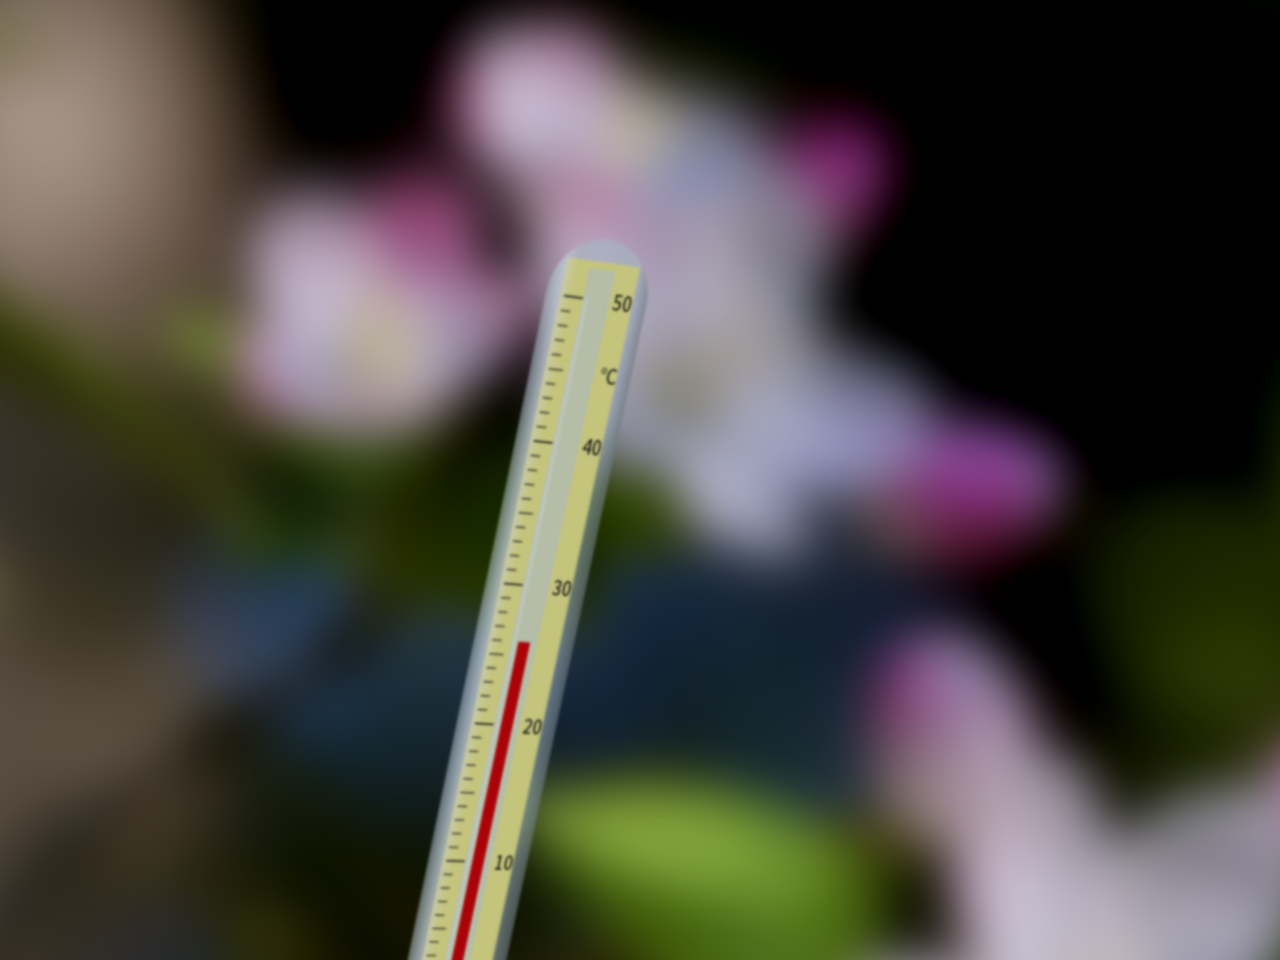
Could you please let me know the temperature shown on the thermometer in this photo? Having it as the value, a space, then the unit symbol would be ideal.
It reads 26 °C
